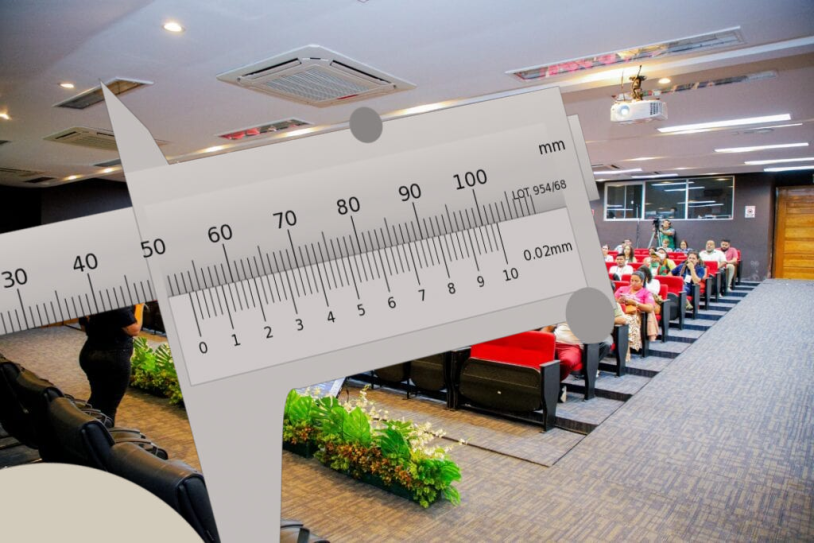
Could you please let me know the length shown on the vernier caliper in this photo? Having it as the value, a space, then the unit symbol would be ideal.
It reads 53.4 mm
